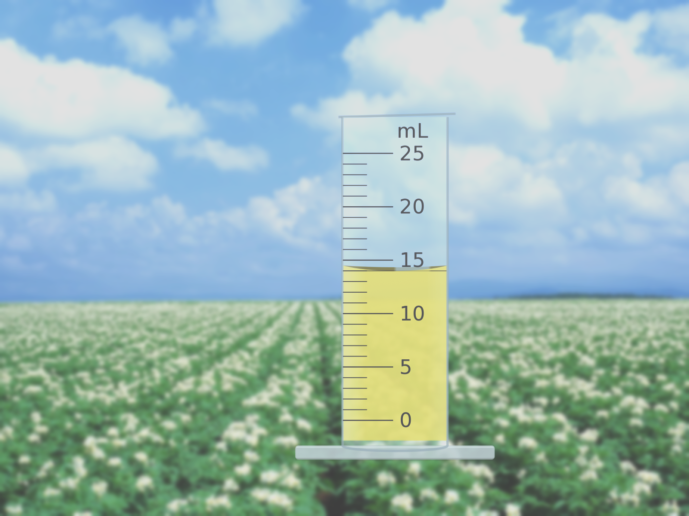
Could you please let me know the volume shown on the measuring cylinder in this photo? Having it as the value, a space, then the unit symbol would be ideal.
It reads 14 mL
